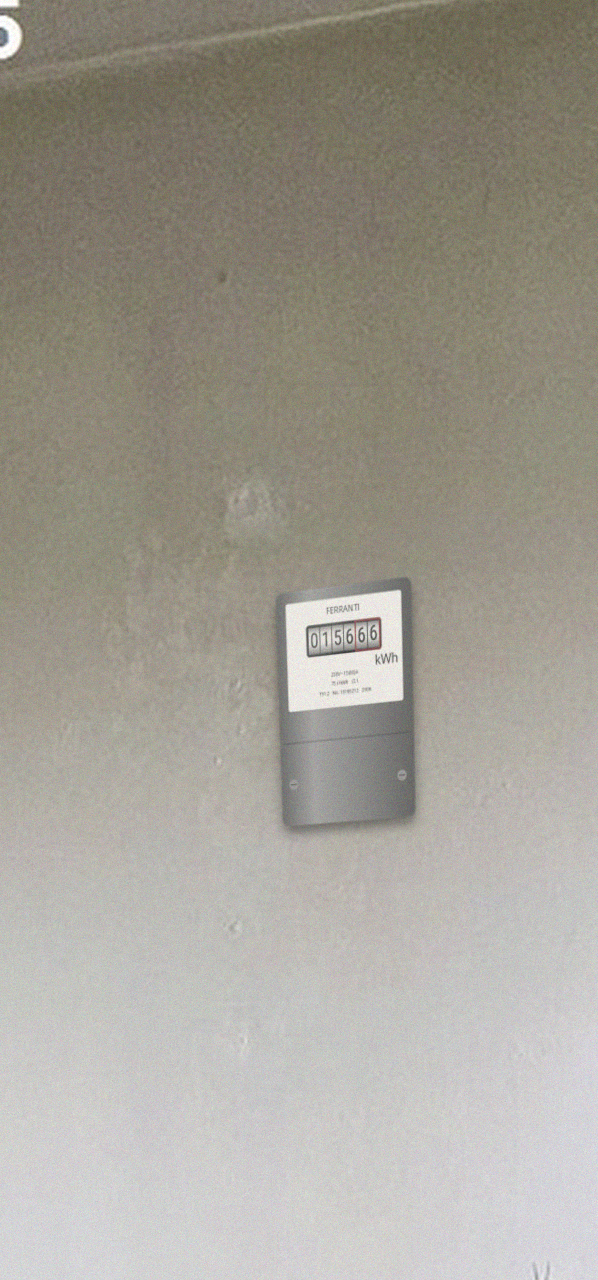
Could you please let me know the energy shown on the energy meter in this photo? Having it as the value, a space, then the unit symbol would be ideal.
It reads 156.66 kWh
